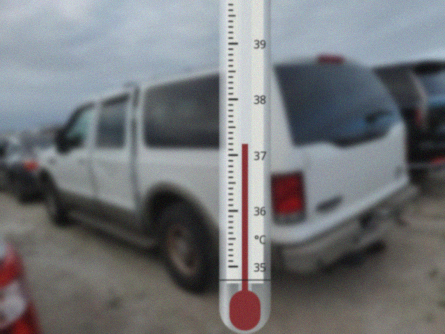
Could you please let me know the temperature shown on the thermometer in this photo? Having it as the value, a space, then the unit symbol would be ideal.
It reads 37.2 °C
